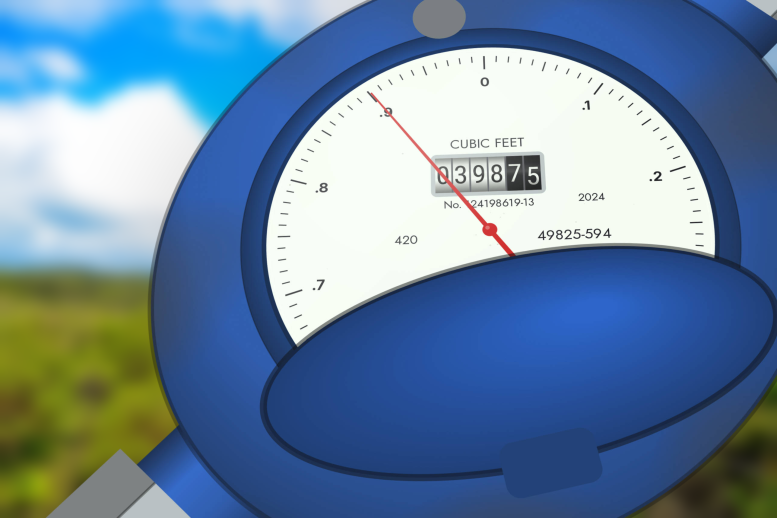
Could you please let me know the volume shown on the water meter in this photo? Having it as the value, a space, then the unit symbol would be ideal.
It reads 39874.90 ft³
